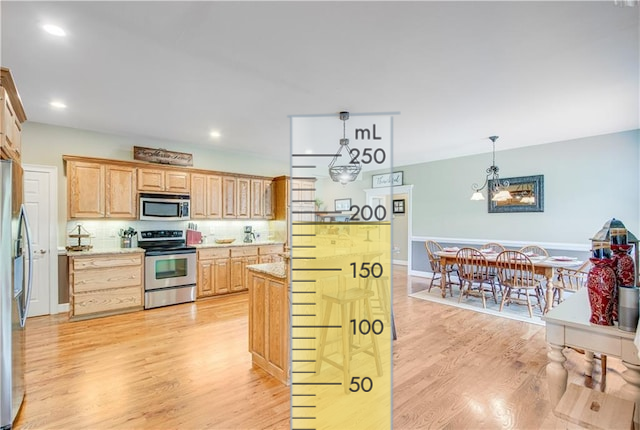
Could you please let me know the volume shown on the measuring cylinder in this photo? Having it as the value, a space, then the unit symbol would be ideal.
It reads 190 mL
